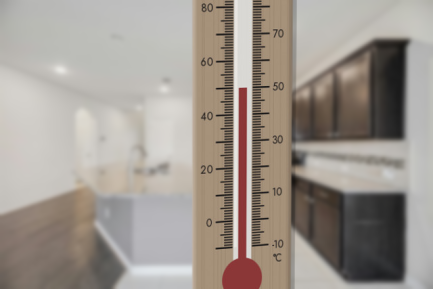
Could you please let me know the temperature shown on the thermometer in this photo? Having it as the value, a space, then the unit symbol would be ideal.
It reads 50 °C
